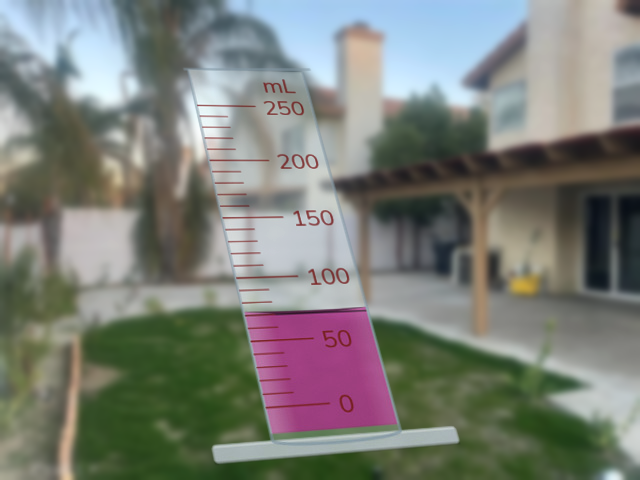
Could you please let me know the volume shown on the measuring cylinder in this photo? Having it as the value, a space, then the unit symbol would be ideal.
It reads 70 mL
